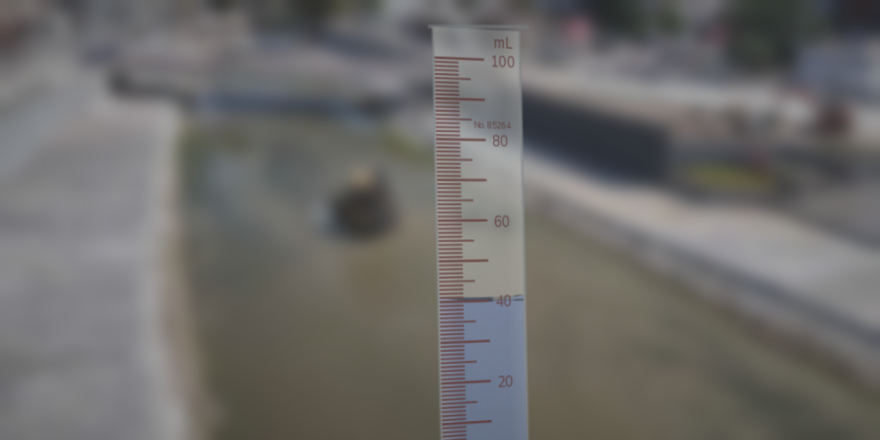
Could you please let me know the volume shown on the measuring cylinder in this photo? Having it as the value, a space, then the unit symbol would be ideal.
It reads 40 mL
